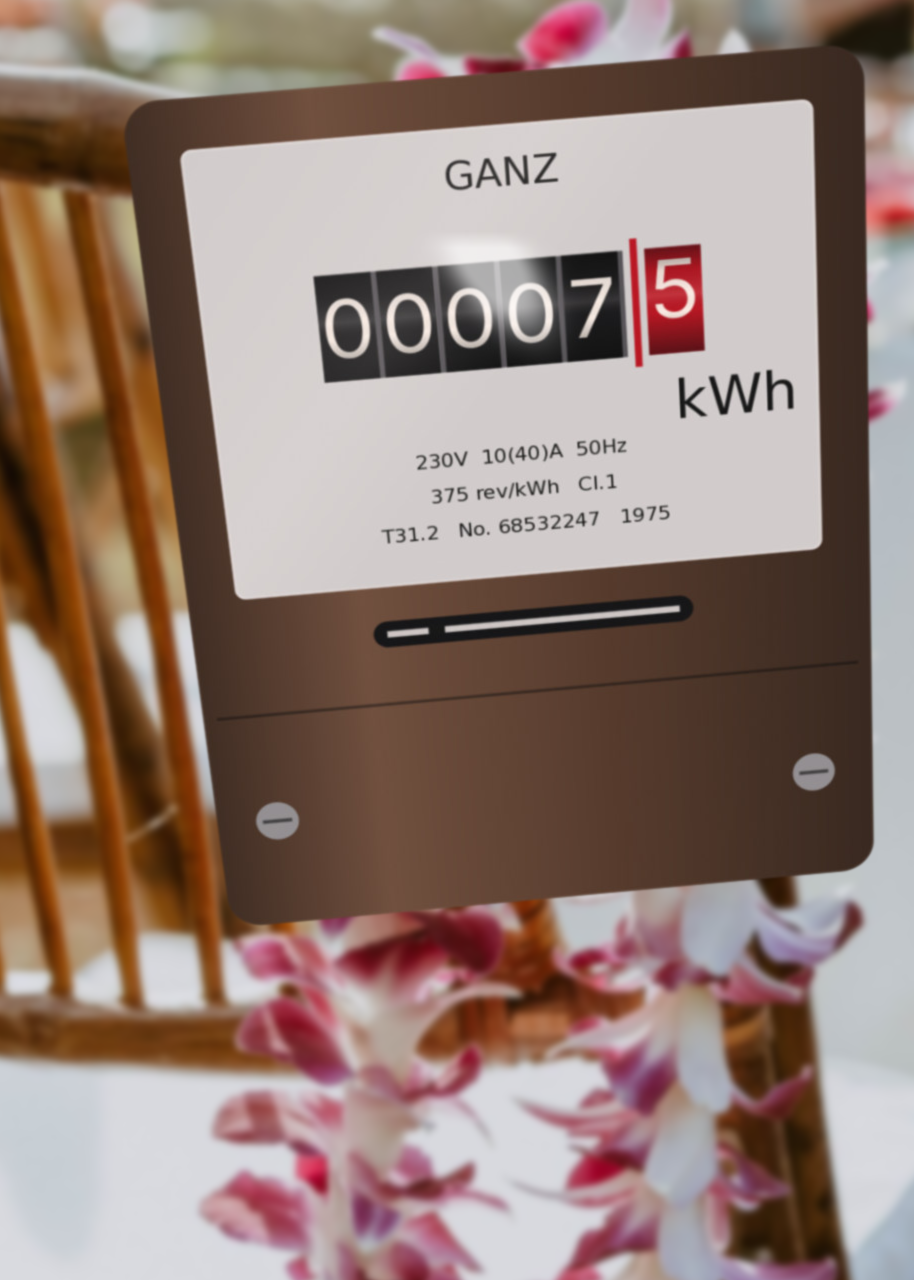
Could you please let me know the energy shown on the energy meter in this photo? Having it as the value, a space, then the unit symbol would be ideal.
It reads 7.5 kWh
